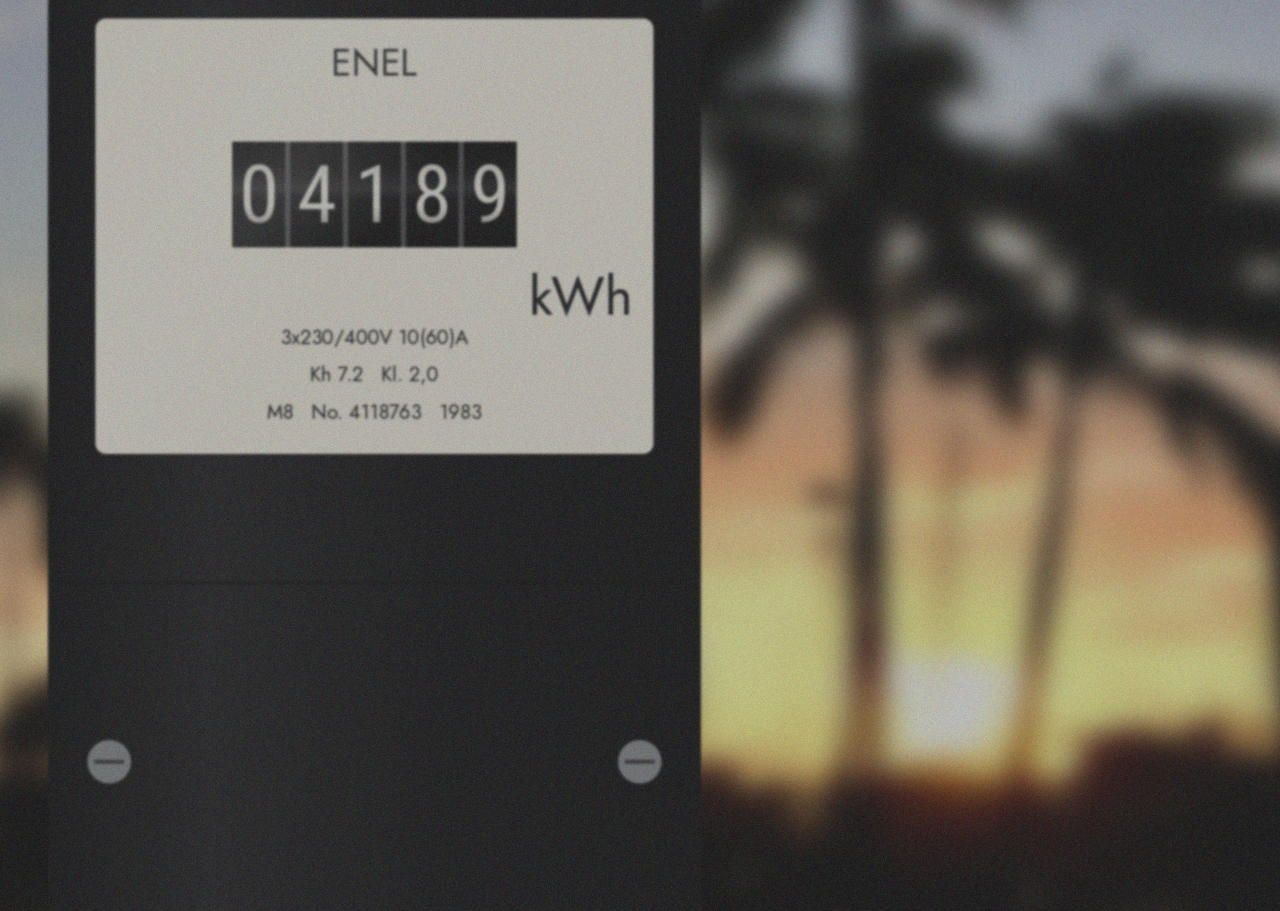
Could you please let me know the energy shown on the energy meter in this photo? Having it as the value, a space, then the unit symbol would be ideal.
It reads 4189 kWh
